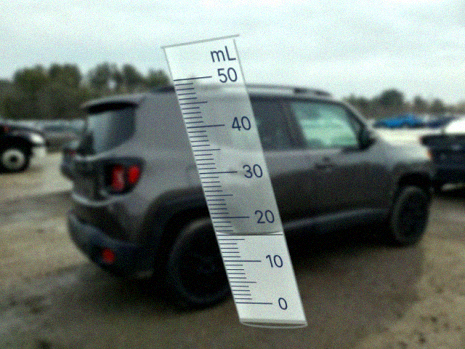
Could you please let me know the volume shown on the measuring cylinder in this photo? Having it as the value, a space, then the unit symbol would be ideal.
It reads 16 mL
